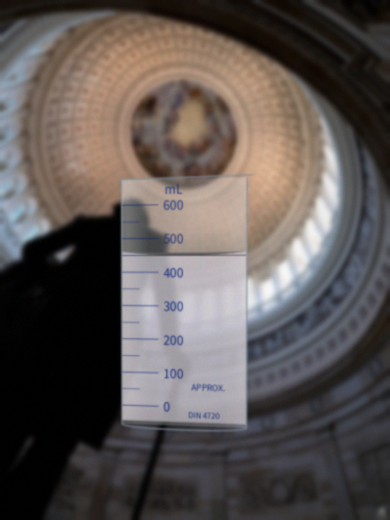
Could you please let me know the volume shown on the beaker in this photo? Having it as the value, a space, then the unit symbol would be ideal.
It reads 450 mL
